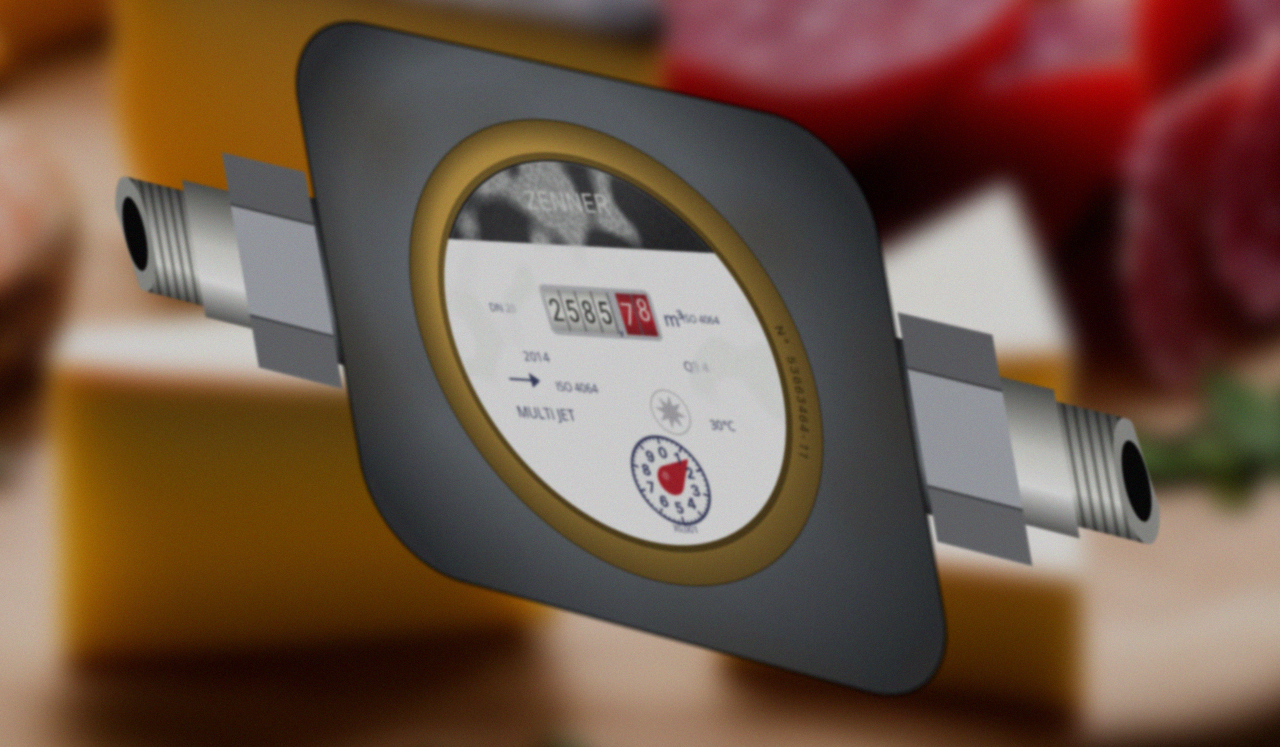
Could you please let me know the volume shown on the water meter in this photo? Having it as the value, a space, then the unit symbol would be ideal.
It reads 2585.781 m³
